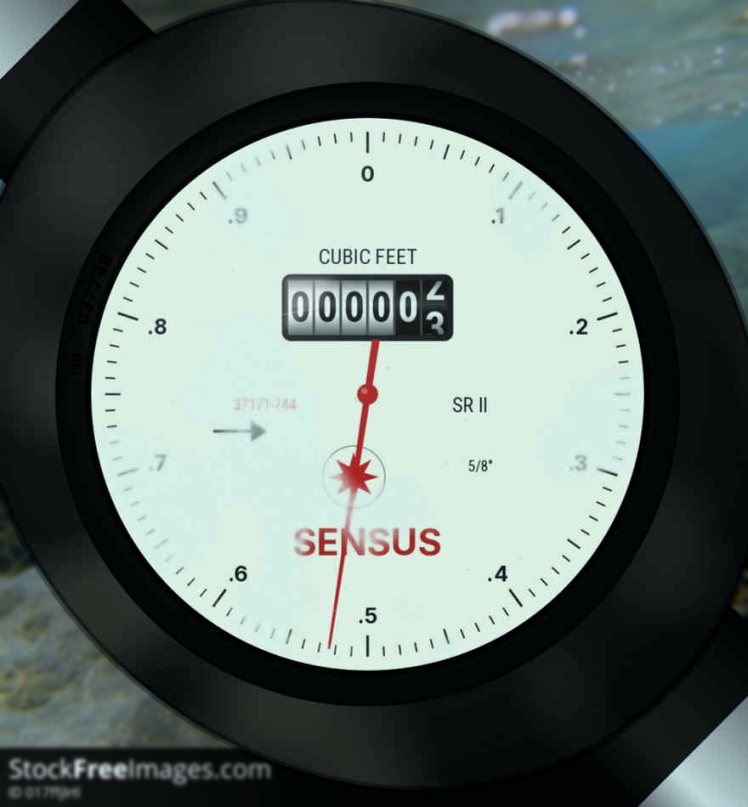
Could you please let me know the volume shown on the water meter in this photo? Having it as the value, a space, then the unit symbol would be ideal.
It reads 2.52 ft³
